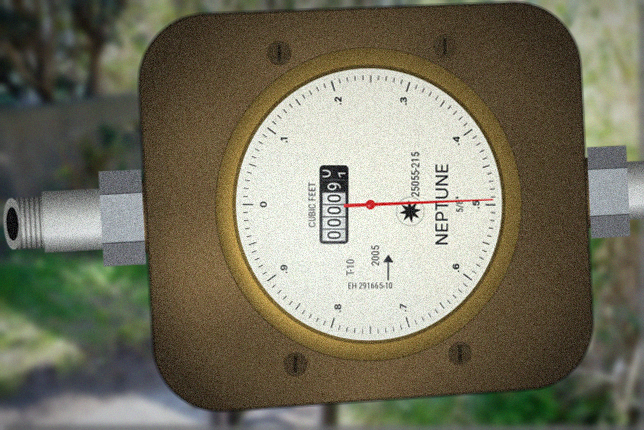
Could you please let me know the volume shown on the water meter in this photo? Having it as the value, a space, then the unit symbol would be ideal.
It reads 90.49 ft³
